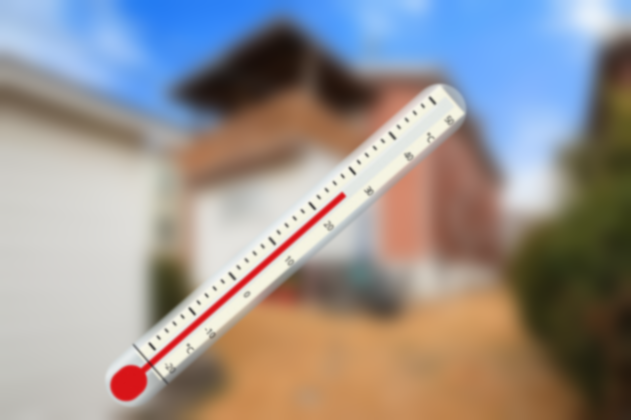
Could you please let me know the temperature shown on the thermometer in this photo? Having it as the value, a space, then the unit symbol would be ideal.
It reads 26 °C
